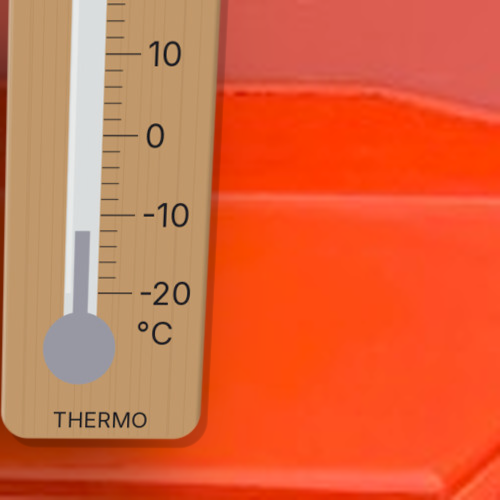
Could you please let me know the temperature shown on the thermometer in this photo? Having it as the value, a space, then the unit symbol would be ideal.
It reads -12 °C
